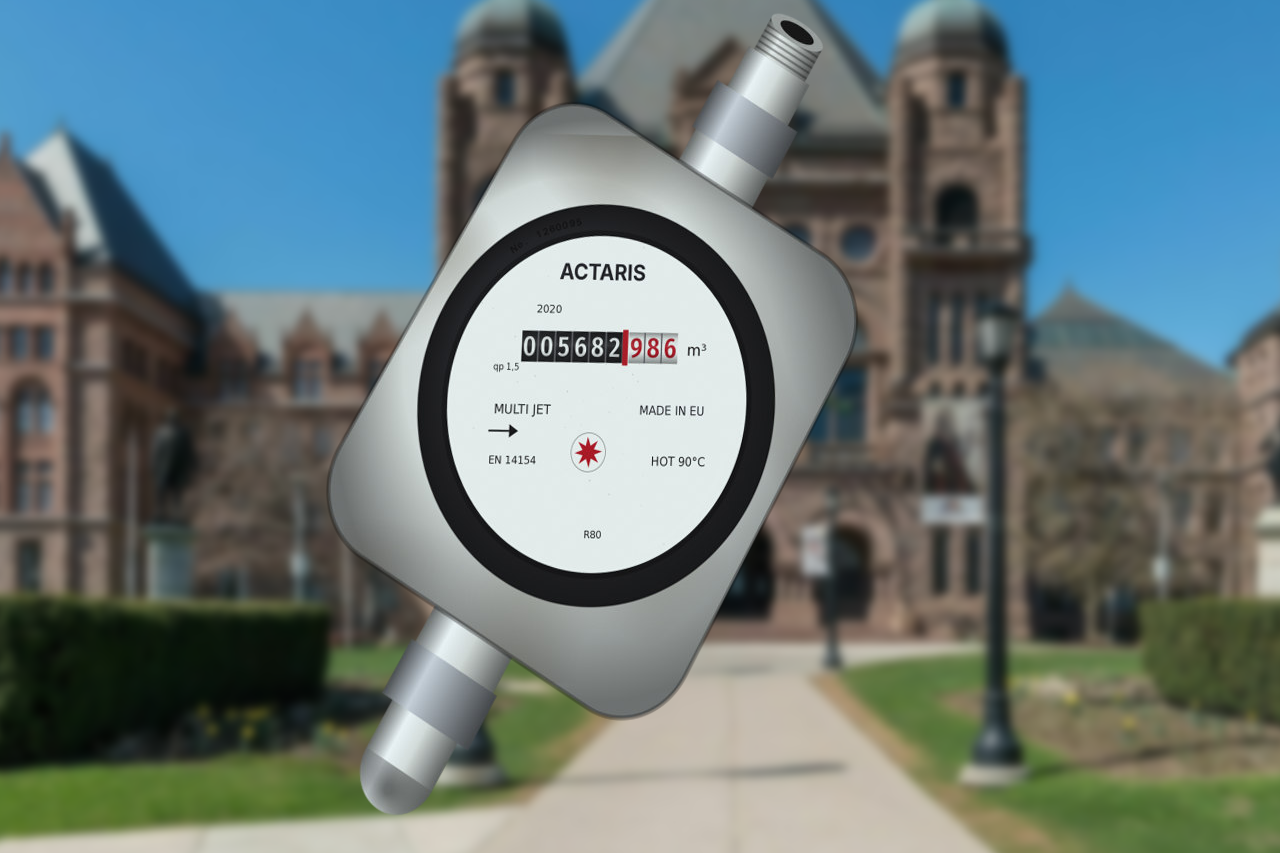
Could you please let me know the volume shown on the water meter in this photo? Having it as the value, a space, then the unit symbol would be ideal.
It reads 5682.986 m³
